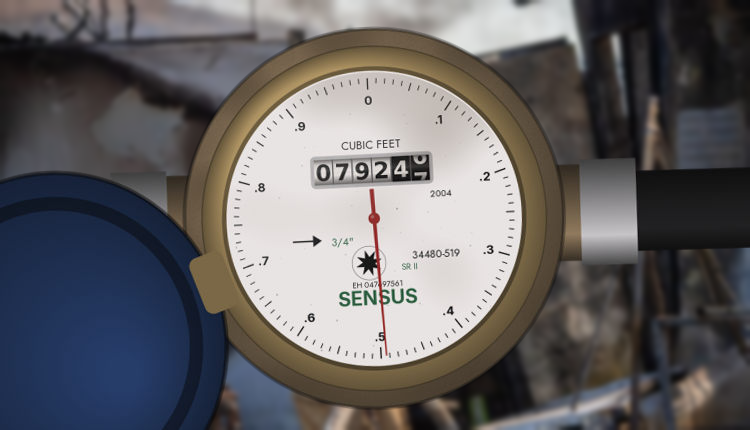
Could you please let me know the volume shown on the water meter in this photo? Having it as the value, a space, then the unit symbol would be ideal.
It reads 79246.49 ft³
